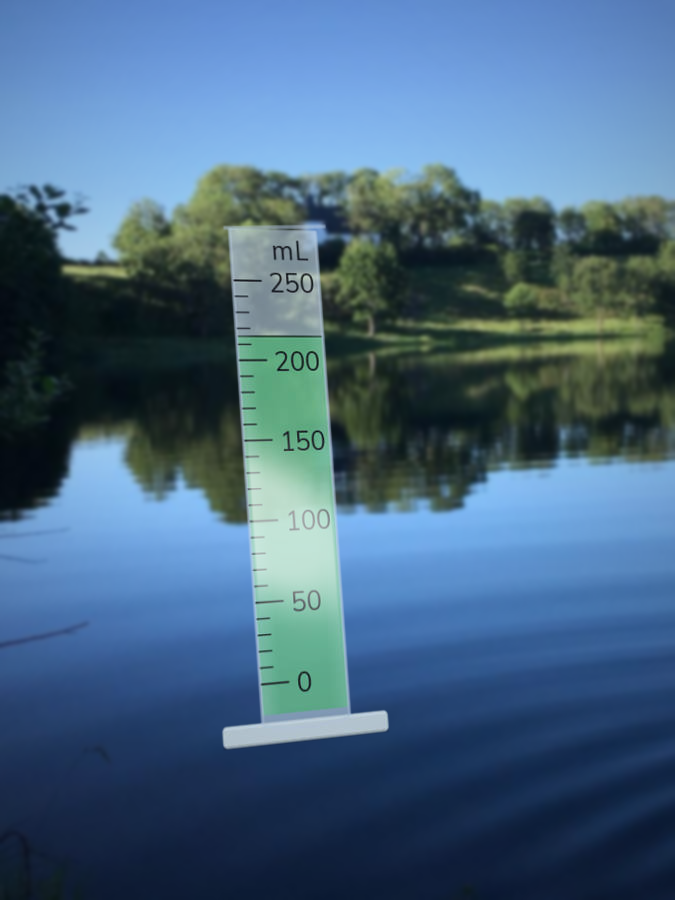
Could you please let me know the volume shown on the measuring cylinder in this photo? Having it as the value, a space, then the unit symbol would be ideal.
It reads 215 mL
